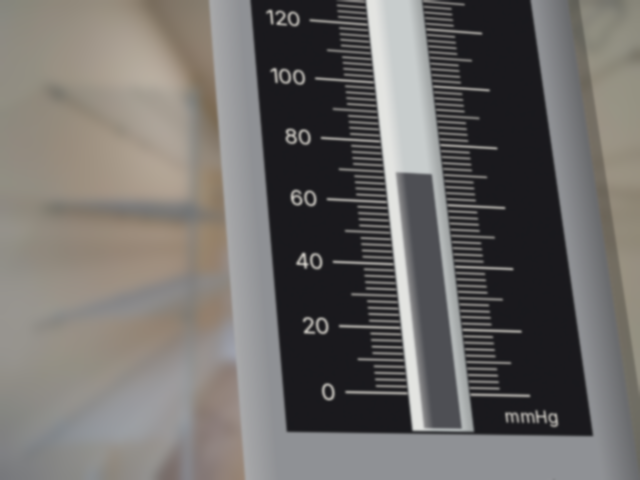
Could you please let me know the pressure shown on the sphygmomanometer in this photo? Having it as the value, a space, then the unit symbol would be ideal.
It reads 70 mmHg
